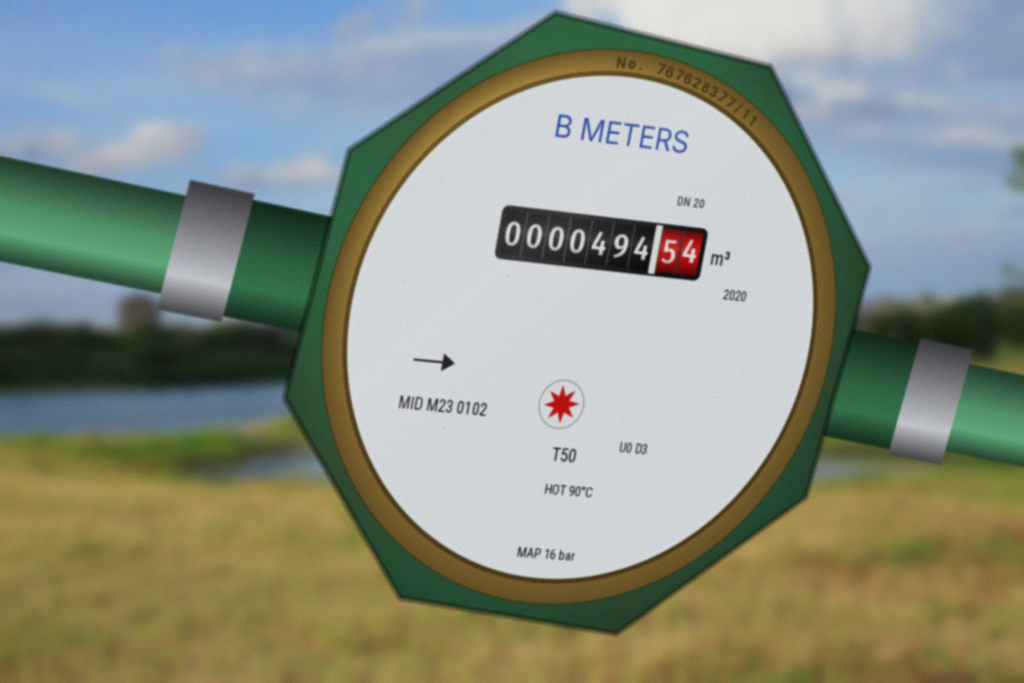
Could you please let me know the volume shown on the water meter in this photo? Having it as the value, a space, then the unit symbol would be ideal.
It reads 494.54 m³
